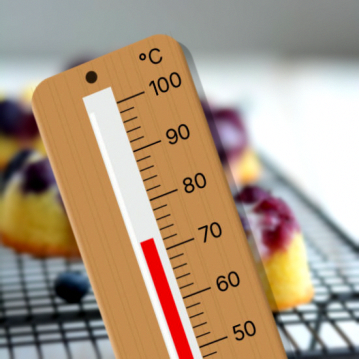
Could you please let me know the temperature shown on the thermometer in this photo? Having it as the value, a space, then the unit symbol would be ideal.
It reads 73 °C
